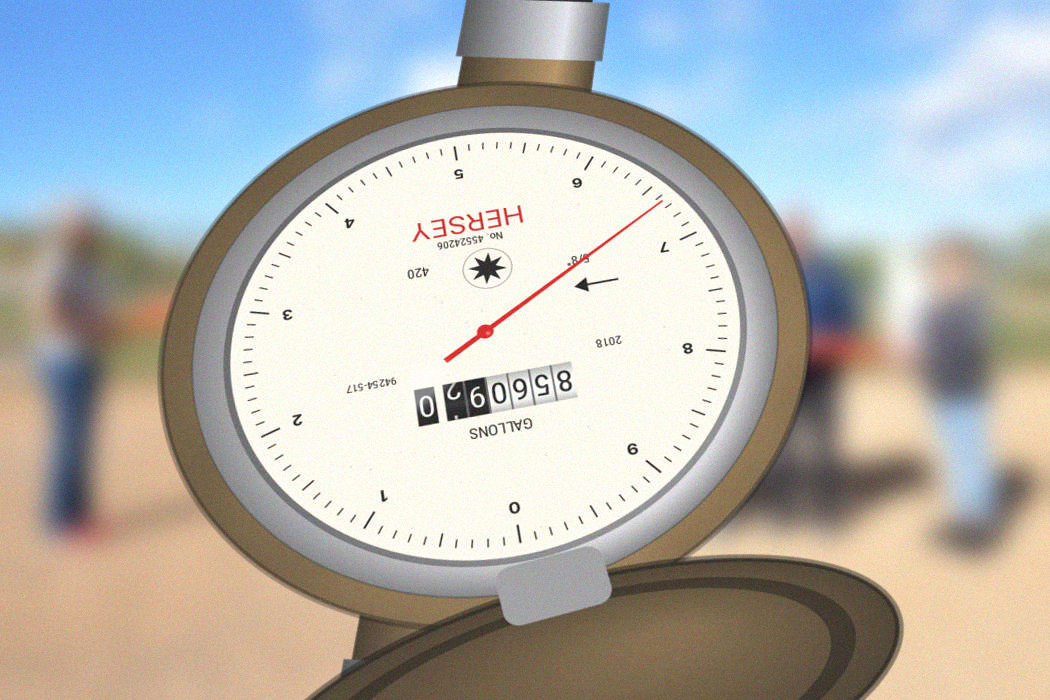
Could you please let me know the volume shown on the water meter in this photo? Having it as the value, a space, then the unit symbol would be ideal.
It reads 8560916.6 gal
